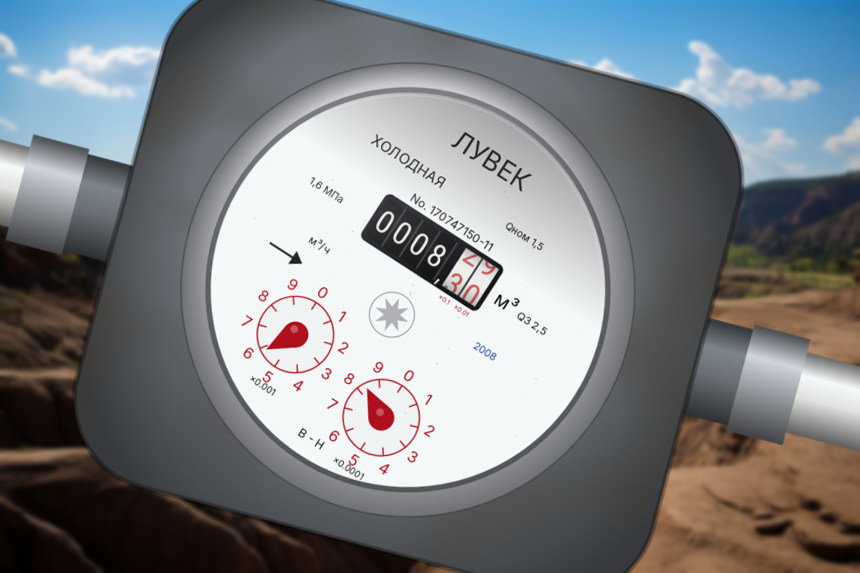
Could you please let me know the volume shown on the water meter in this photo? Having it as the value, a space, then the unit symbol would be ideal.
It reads 8.2958 m³
